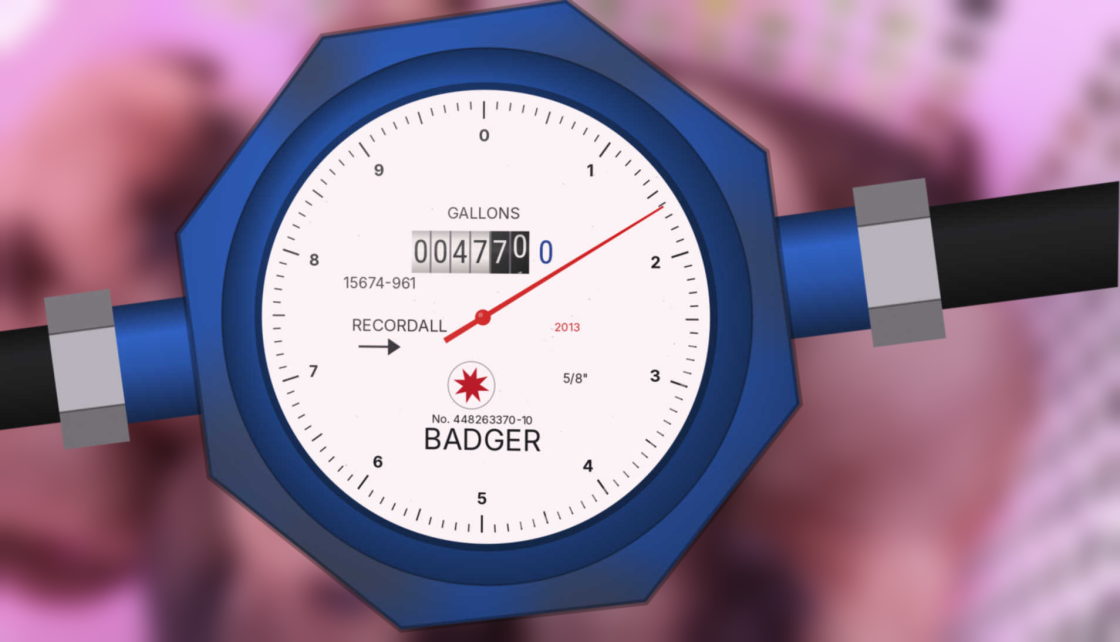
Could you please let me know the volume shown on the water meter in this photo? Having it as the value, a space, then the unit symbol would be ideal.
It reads 47701.6 gal
